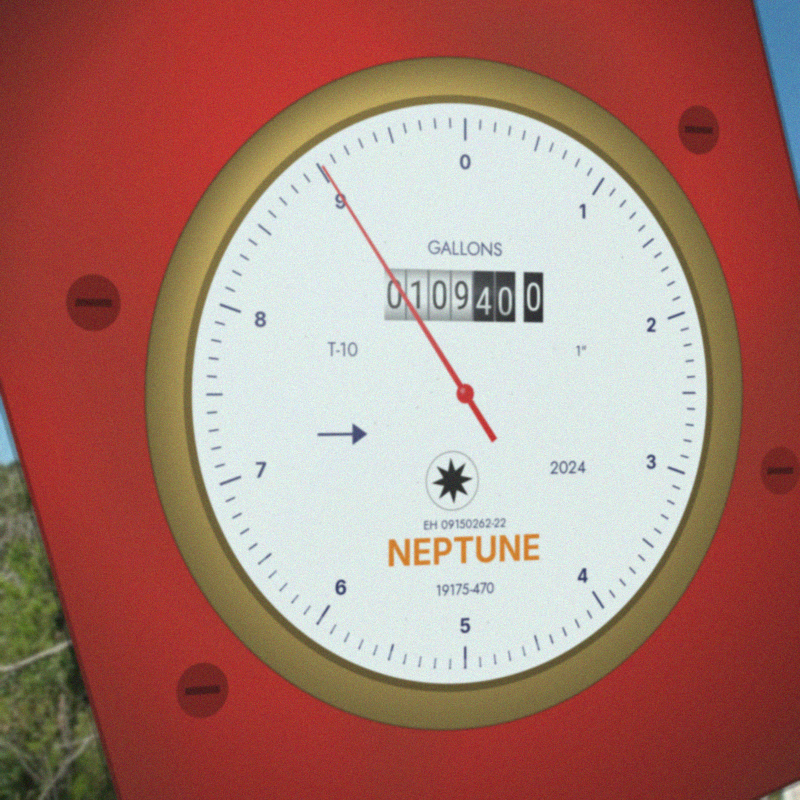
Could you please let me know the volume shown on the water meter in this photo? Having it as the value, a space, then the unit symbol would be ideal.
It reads 109399.0 gal
